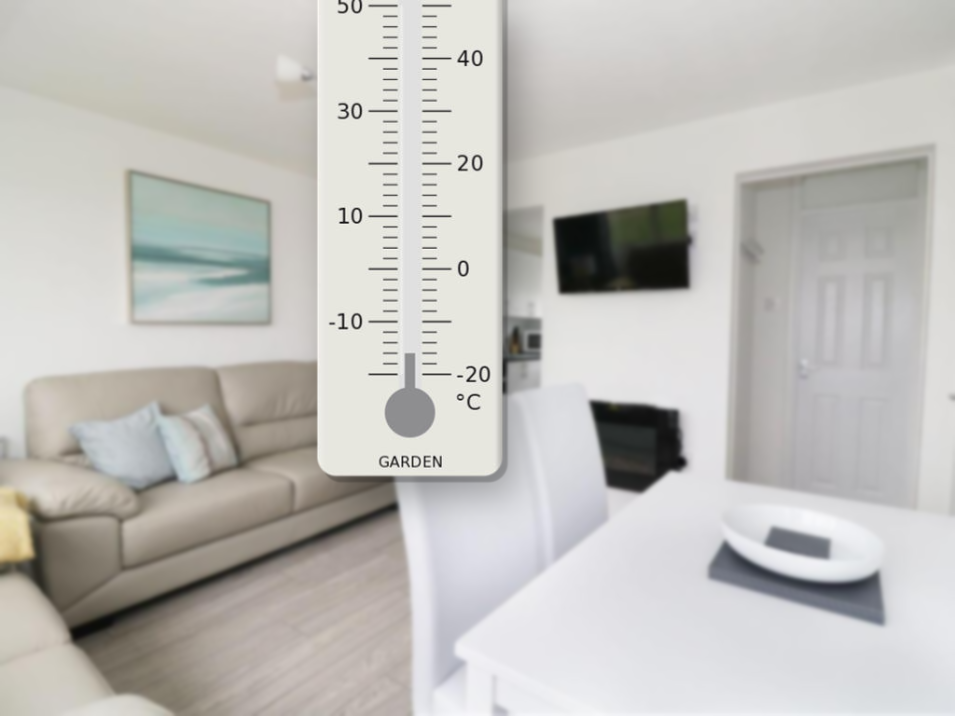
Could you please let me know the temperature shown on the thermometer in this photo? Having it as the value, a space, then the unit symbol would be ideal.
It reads -16 °C
